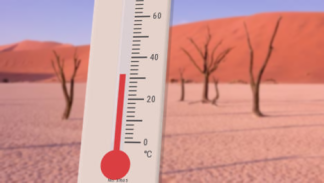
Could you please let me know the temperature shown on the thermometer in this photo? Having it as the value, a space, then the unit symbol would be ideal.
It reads 32 °C
